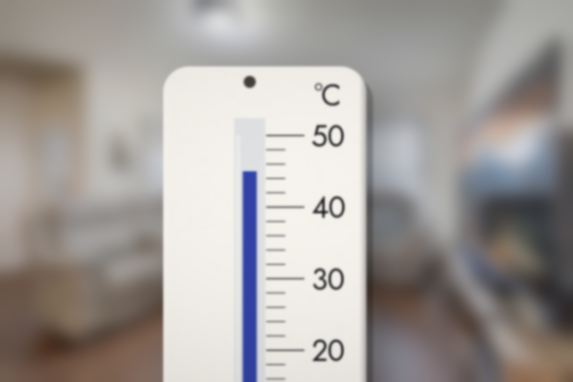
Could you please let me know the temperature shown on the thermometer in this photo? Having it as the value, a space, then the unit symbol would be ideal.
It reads 45 °C
